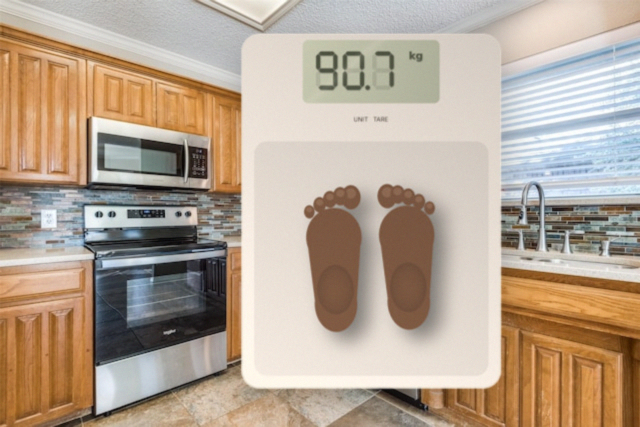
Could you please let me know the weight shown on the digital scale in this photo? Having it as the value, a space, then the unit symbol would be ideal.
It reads 90.7 kg
